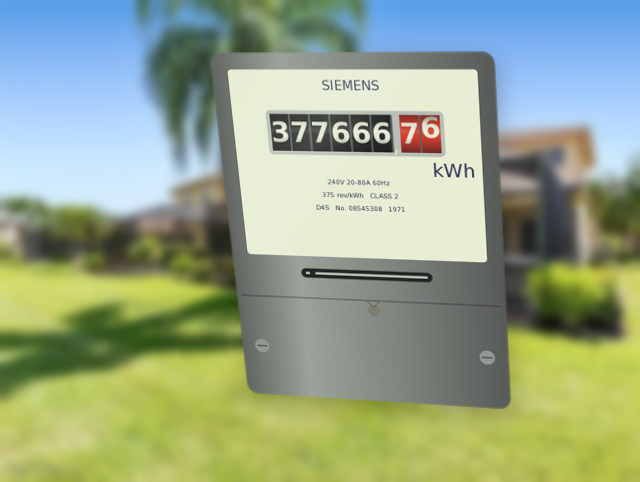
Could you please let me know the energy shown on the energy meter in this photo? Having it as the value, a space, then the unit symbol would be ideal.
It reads 377666.76 kWh
